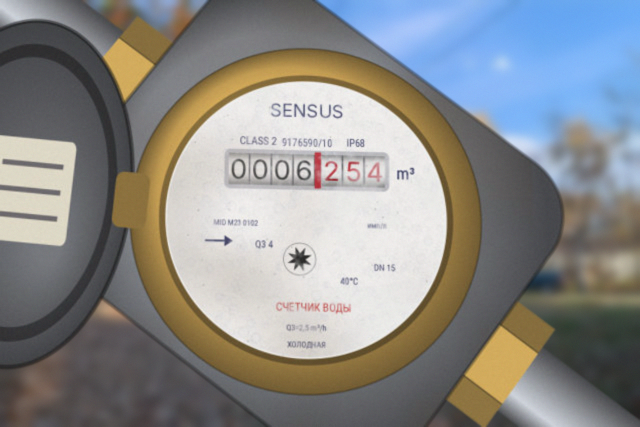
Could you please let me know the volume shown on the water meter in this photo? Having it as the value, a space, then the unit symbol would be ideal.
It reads 6.254 m³
